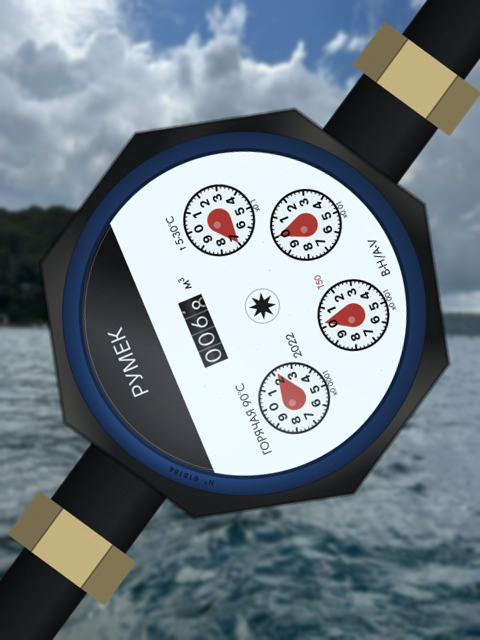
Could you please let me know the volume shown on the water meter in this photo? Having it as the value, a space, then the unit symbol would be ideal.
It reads 67.7002 m³
